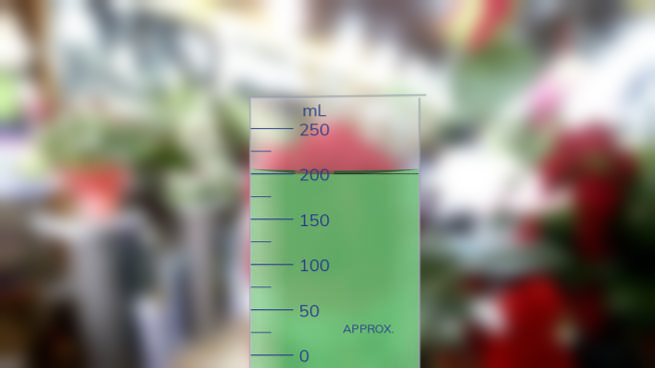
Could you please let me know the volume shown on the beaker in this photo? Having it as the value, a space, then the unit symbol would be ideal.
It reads 200 mL
